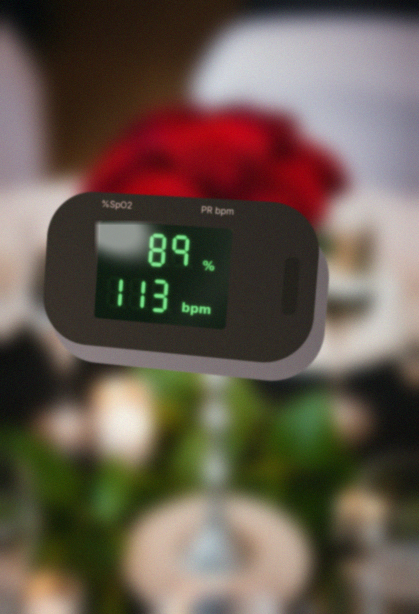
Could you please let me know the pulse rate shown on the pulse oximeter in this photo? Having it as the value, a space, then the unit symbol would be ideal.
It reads 113 bpm
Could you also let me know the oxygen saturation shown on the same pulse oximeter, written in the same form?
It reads 89 %
